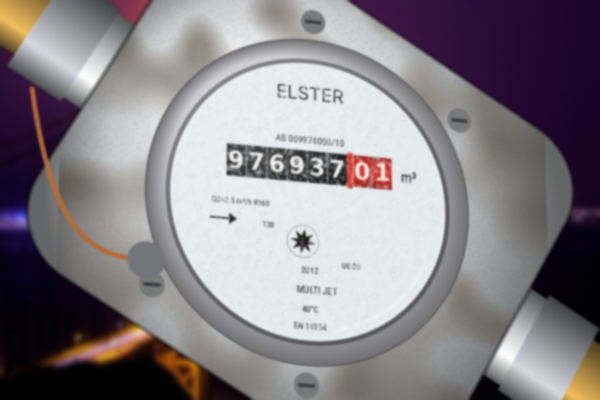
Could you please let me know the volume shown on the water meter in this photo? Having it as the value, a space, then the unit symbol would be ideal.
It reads 976937.01 m³
